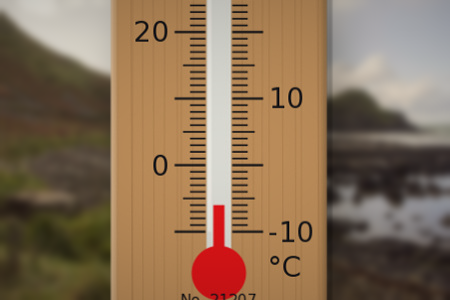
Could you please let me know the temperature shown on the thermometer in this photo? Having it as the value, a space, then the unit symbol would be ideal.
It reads -6 °C
